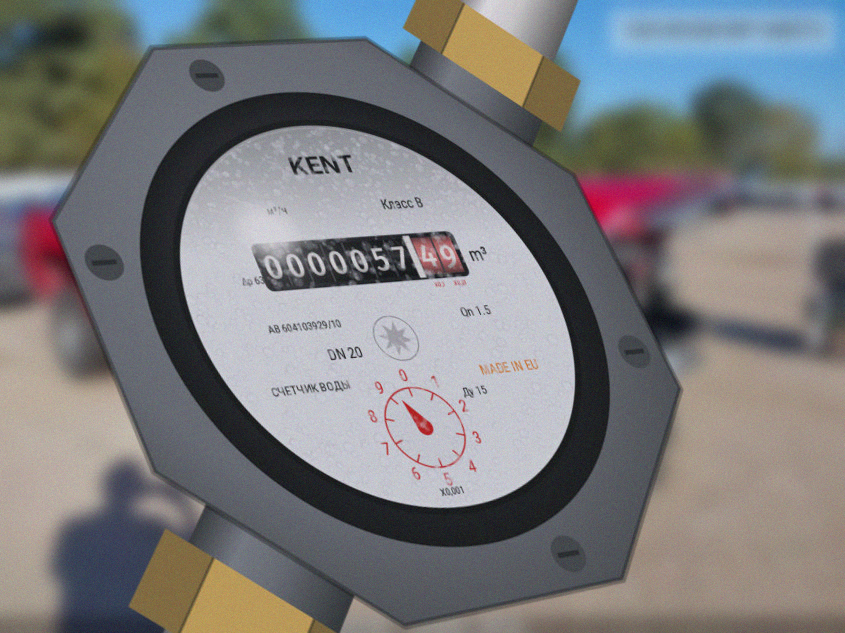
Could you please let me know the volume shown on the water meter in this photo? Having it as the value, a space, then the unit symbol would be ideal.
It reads 57.489 m³
